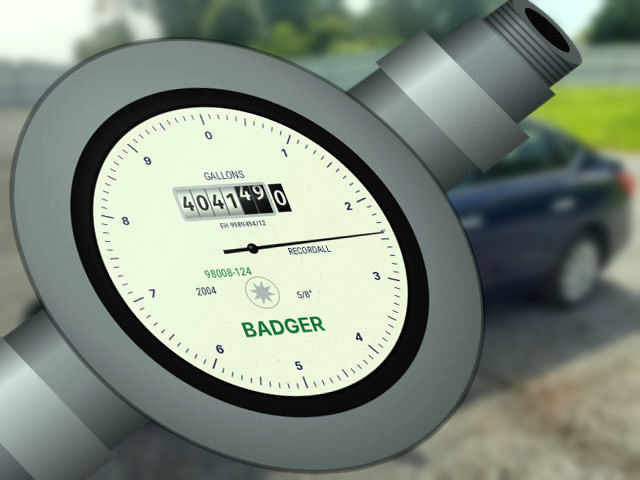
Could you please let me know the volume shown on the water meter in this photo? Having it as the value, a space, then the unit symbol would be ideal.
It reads 4041492.4 gal
